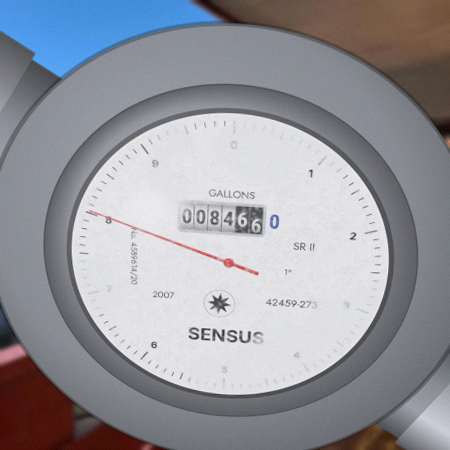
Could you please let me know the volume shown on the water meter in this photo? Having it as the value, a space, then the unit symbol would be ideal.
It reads 84658.0 gal
